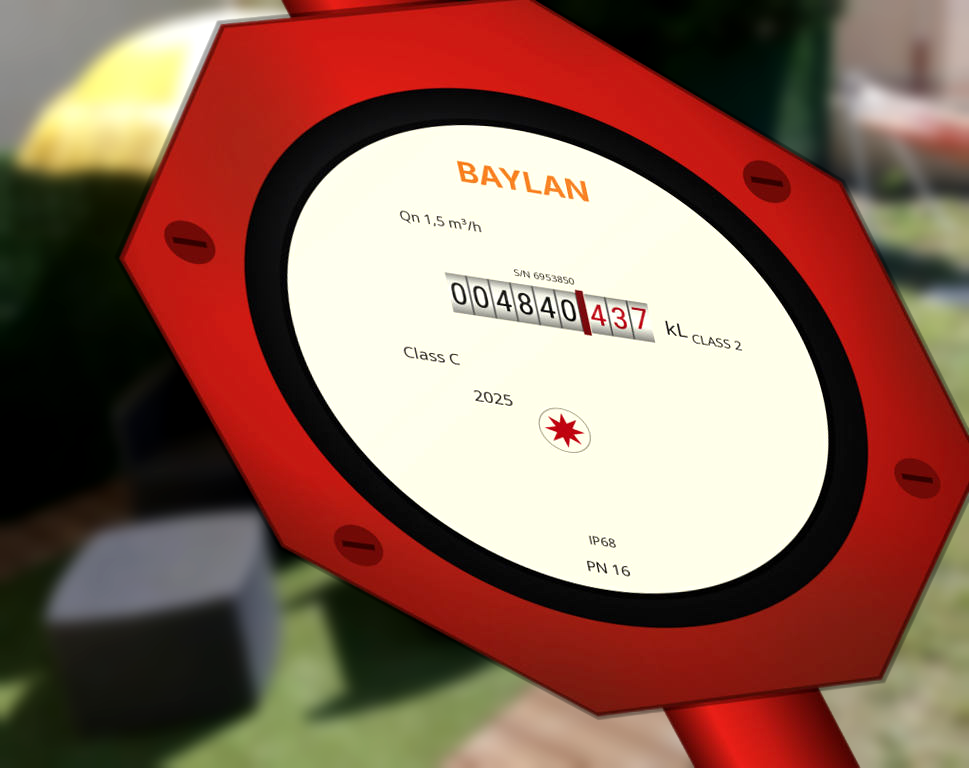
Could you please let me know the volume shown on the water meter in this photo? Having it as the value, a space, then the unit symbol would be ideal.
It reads 4840.437 kL
